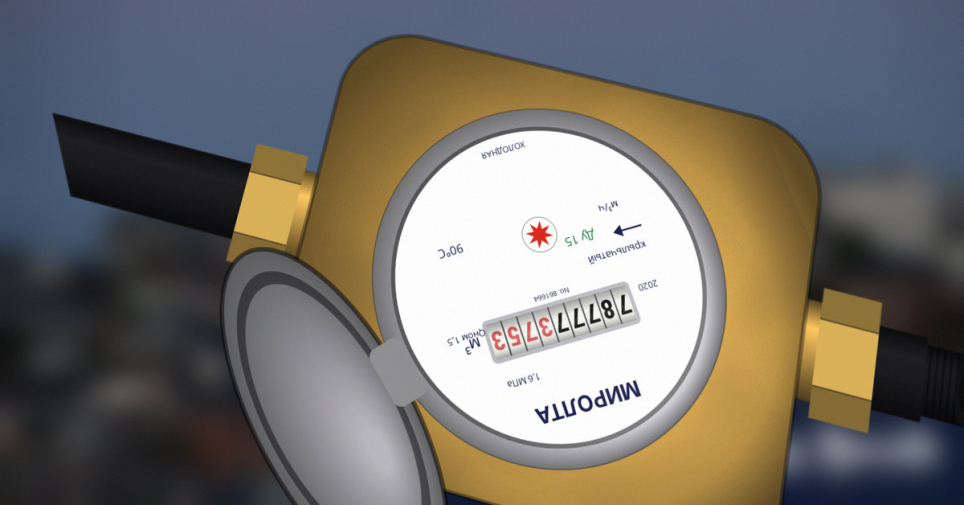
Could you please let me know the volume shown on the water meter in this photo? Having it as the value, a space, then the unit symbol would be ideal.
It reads 78777.3753 m³
